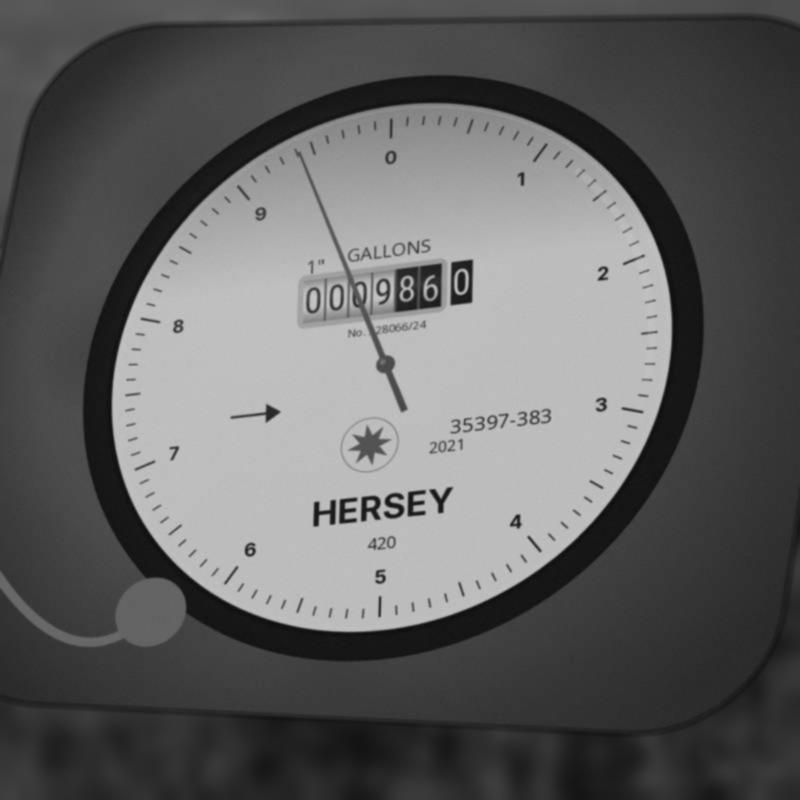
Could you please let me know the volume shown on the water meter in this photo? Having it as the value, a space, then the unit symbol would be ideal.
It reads 9859.4 gal
